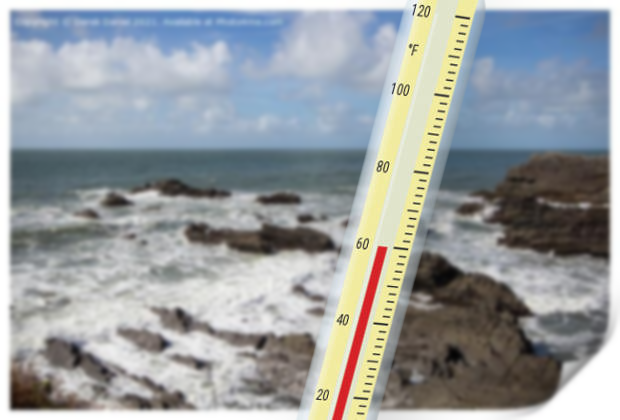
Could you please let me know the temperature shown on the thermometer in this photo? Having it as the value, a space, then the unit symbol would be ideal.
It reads 60 °F
